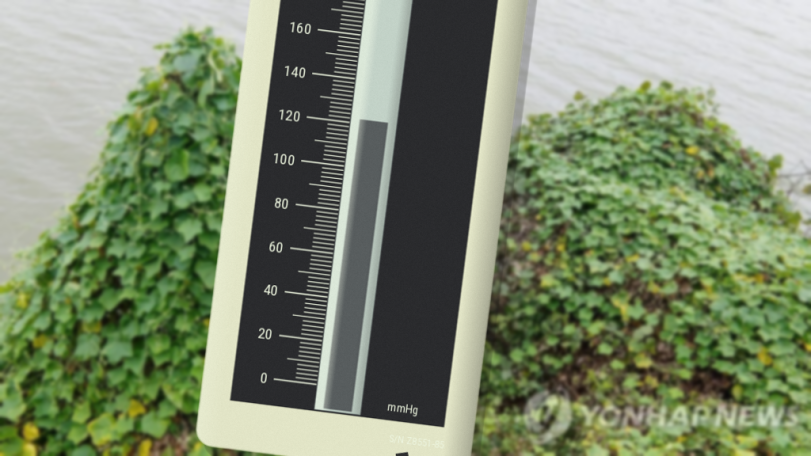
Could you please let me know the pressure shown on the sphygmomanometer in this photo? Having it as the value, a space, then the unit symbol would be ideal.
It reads 122 mmHg
